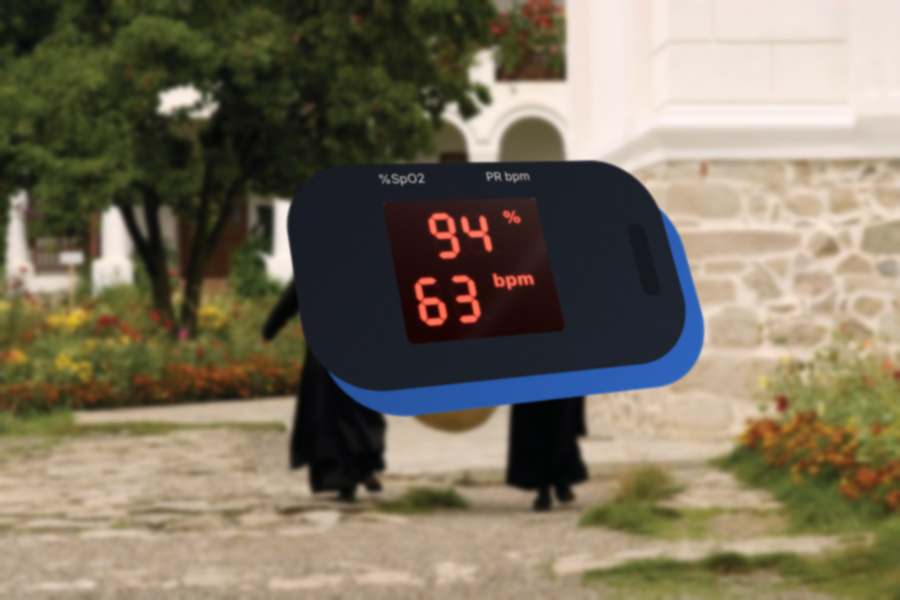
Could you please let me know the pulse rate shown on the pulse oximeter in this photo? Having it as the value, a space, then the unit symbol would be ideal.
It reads 63 bpm
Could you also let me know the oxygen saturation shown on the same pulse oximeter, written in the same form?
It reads 94 %
